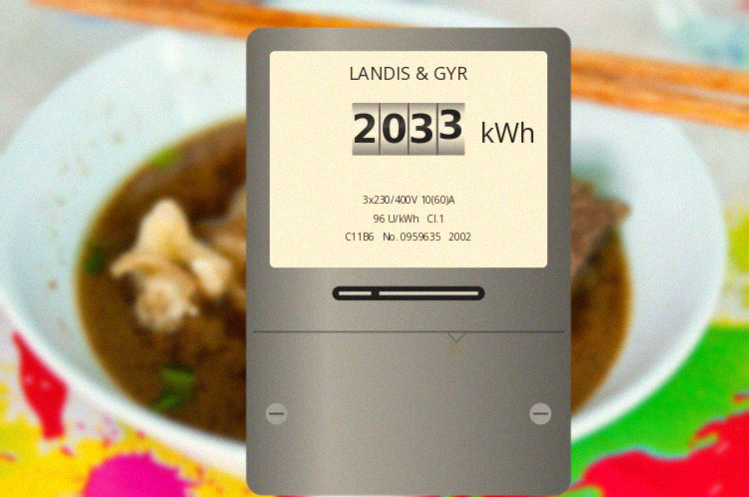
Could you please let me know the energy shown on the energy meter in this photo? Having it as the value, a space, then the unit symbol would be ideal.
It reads 2033 kWh
